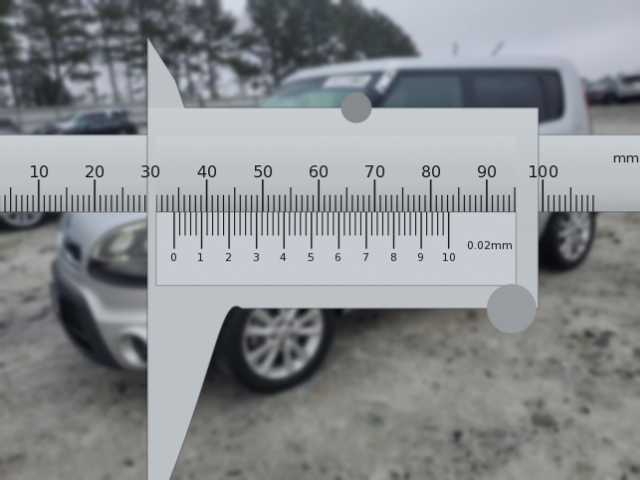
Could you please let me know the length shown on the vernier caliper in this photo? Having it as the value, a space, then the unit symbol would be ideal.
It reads 34.2 mm
